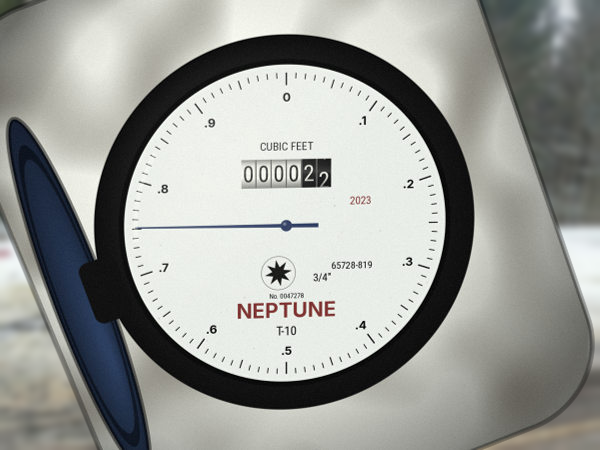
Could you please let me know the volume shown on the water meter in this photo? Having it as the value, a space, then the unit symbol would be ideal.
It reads 21.75 ft³
